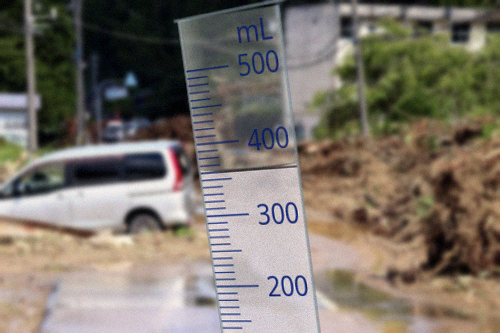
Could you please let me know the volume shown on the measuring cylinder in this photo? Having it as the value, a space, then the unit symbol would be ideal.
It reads 360 mL
